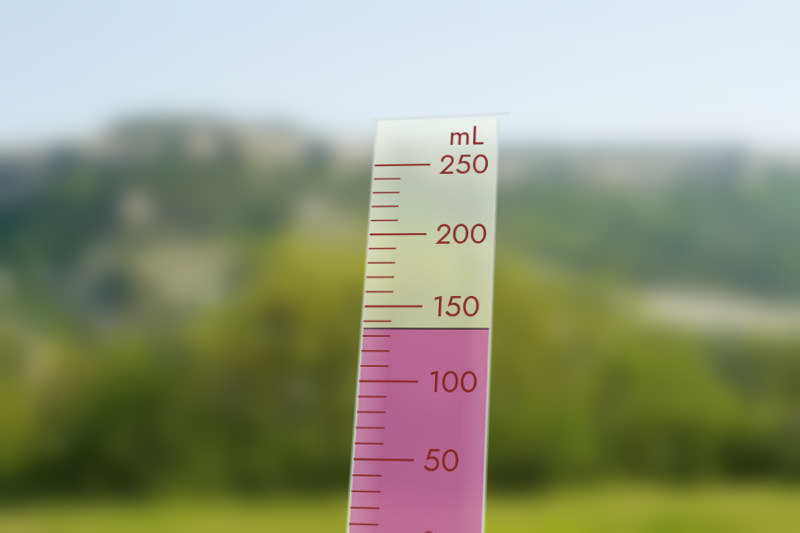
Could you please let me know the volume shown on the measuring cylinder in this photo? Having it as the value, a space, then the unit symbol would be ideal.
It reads 135 mL
